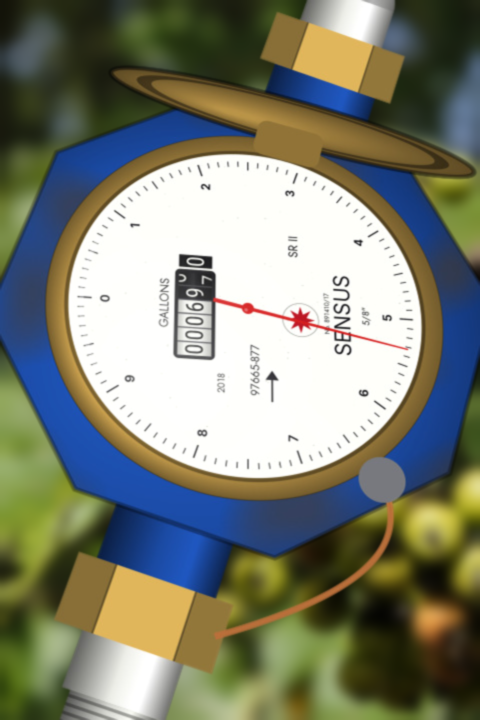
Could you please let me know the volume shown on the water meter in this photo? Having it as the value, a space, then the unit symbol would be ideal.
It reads 6965.3 gal
